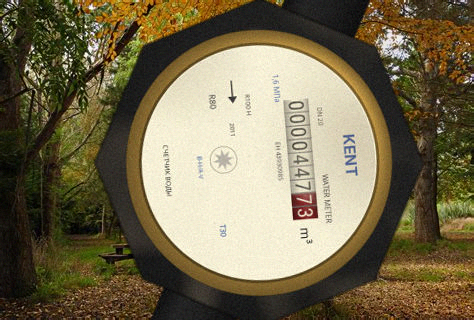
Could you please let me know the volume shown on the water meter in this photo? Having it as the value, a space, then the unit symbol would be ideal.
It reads 447.73 m³
